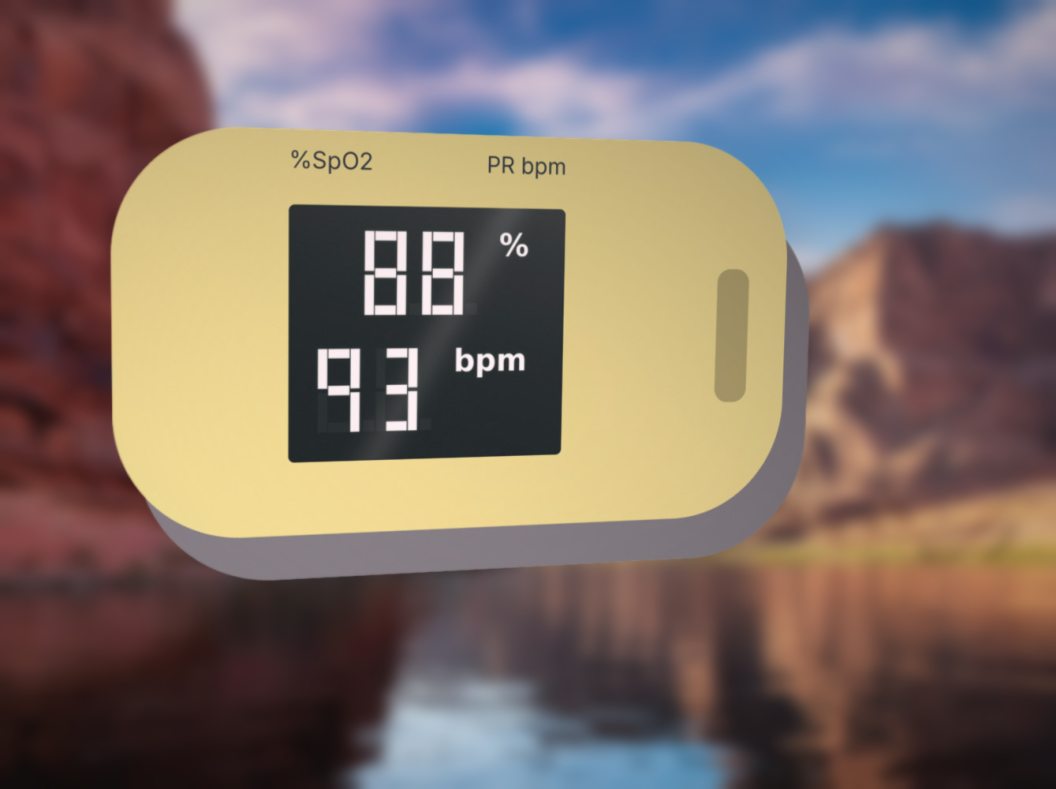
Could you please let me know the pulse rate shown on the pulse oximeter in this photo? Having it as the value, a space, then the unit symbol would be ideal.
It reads 93 bpm
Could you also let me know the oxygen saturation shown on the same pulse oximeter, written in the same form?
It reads 88 %
